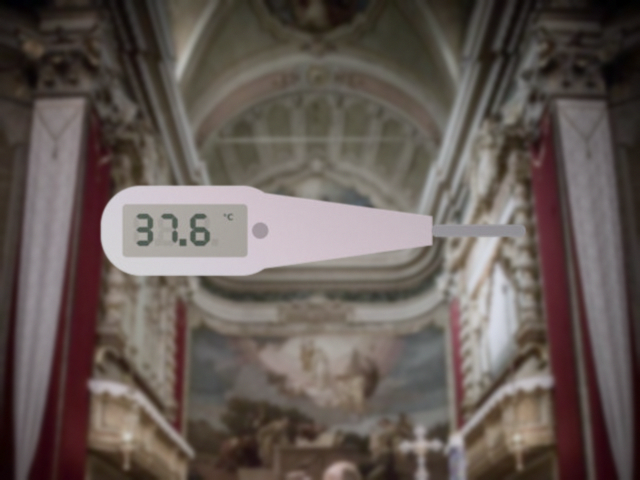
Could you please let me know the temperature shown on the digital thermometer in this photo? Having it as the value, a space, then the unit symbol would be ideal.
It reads 37.6 °C
